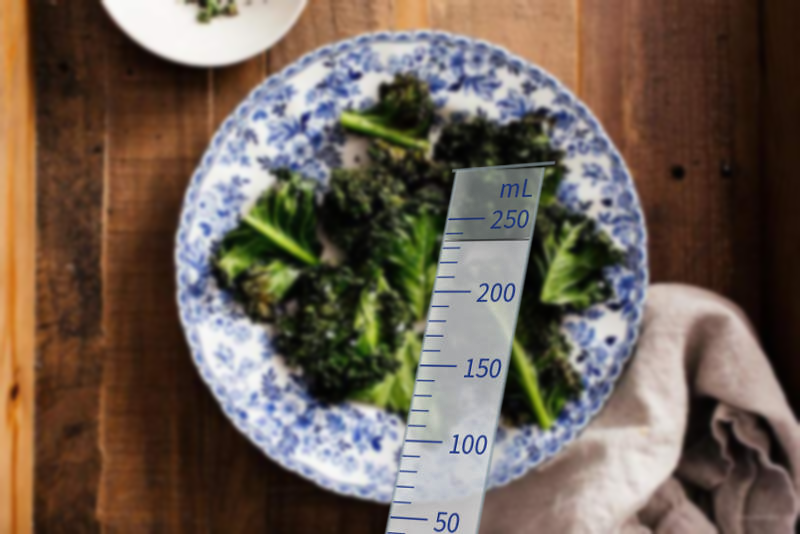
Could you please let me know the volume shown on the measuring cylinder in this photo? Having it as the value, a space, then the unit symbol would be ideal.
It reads 235 mL
